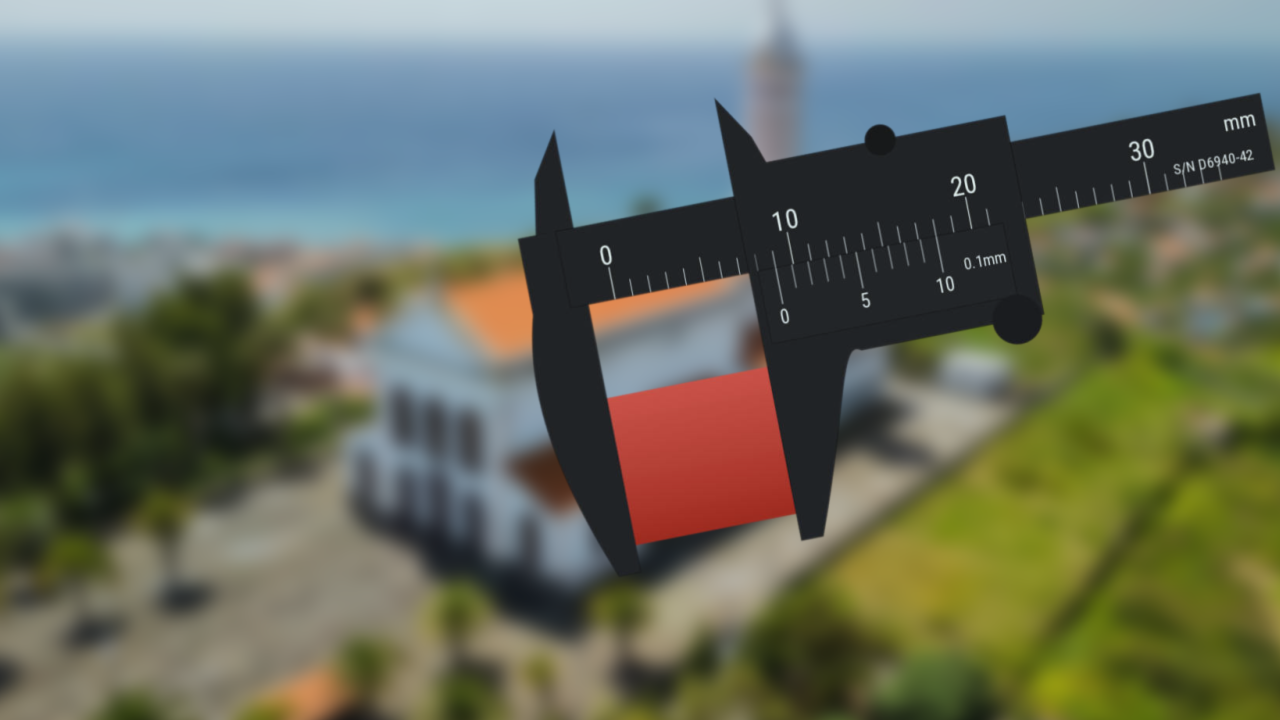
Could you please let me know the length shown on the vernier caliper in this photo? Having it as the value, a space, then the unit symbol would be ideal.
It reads 9.0 mm
